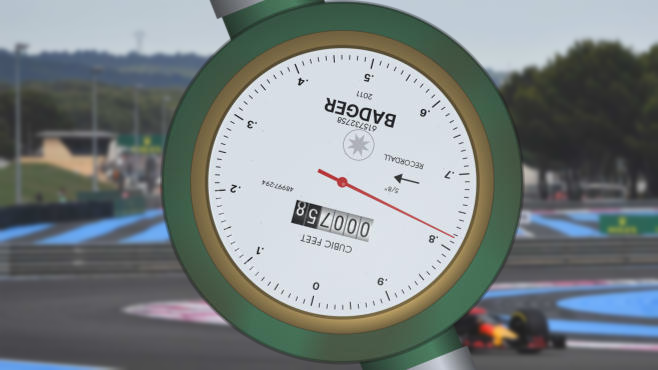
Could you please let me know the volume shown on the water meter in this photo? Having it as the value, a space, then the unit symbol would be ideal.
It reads 757.78 ft³
